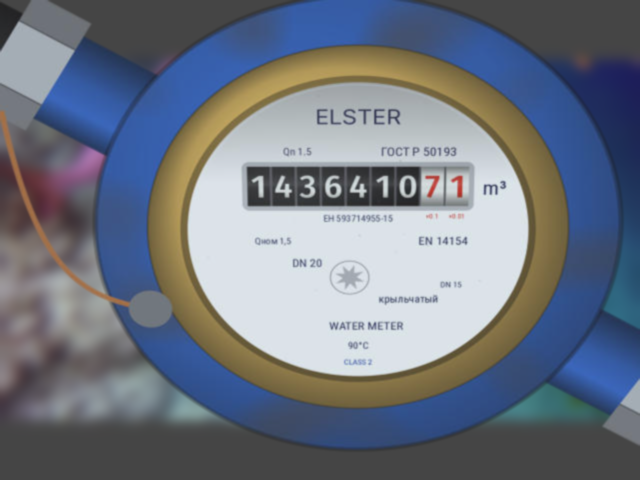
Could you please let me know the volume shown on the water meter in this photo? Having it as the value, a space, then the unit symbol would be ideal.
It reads 1436410.71 m³
